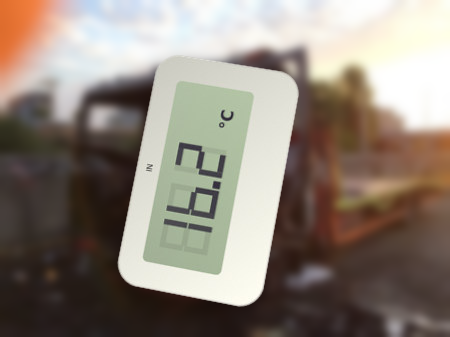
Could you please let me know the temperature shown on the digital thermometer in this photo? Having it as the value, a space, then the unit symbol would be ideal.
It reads 16.2 °C
